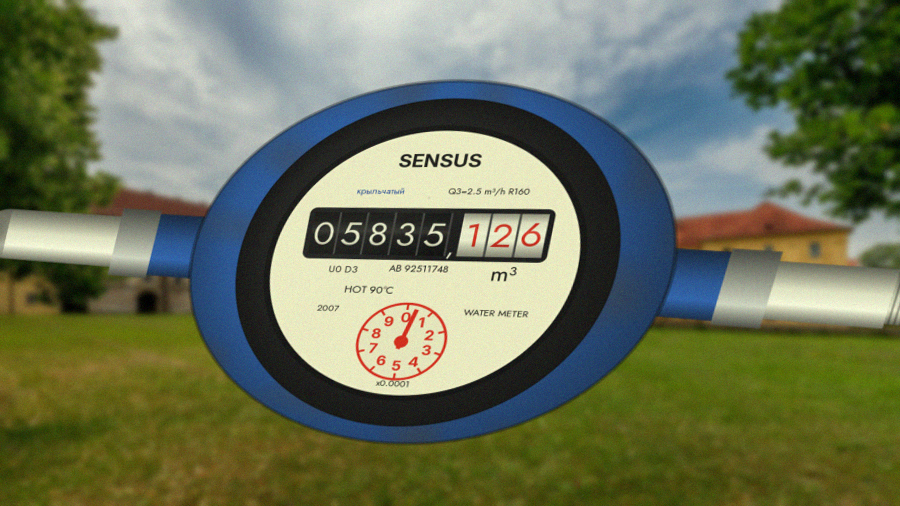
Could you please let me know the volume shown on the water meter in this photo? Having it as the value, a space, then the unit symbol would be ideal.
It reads 5835.1260 m³
